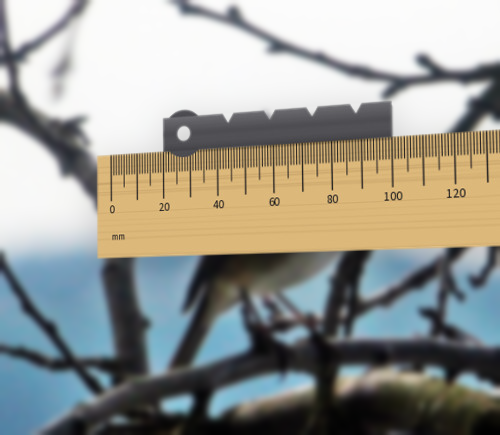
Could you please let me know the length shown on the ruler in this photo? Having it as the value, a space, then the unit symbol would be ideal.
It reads 80 mm
